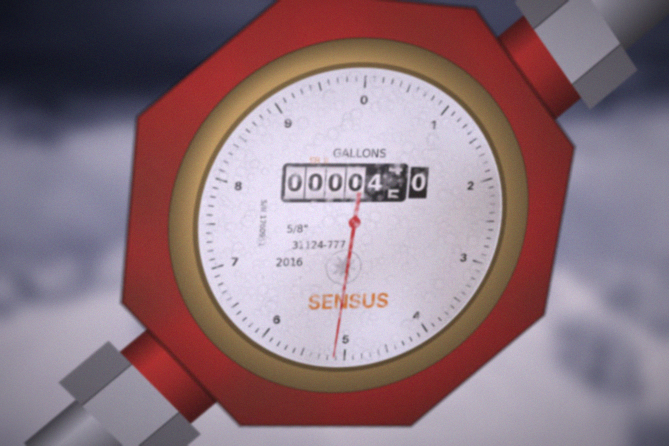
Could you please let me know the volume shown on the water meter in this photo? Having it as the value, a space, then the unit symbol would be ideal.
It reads 445.1 gal
